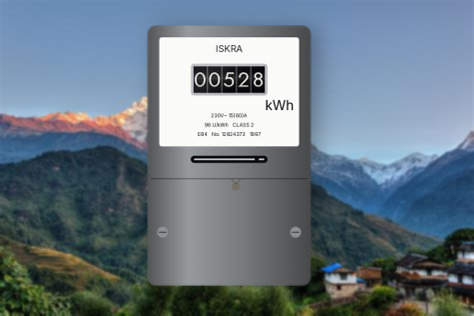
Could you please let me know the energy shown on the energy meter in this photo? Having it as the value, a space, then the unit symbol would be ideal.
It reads 528 kWh
